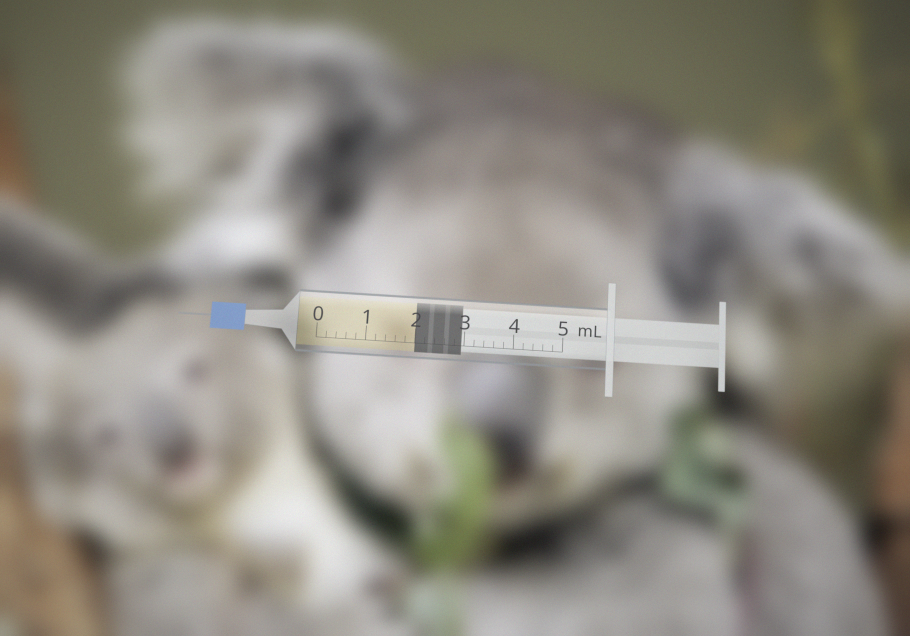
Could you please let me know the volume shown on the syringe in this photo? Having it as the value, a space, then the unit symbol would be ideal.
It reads 2 mL
